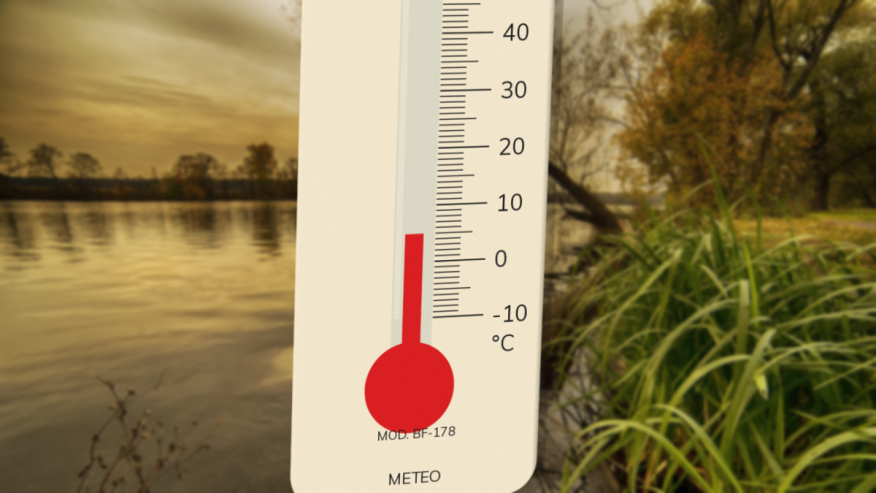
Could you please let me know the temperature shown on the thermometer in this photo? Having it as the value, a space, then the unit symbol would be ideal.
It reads 5 °C
